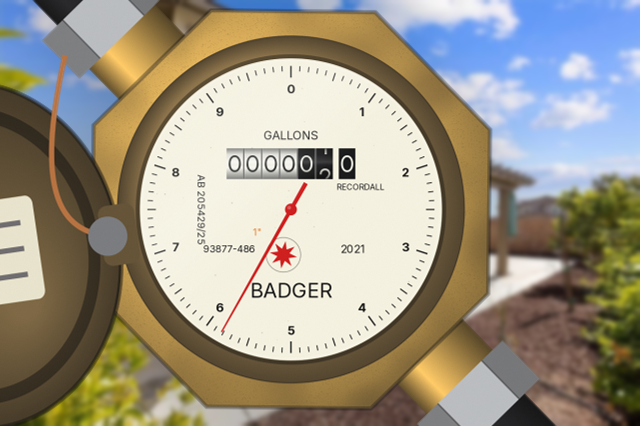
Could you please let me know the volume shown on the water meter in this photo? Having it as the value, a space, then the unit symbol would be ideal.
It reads 15.8 gal
